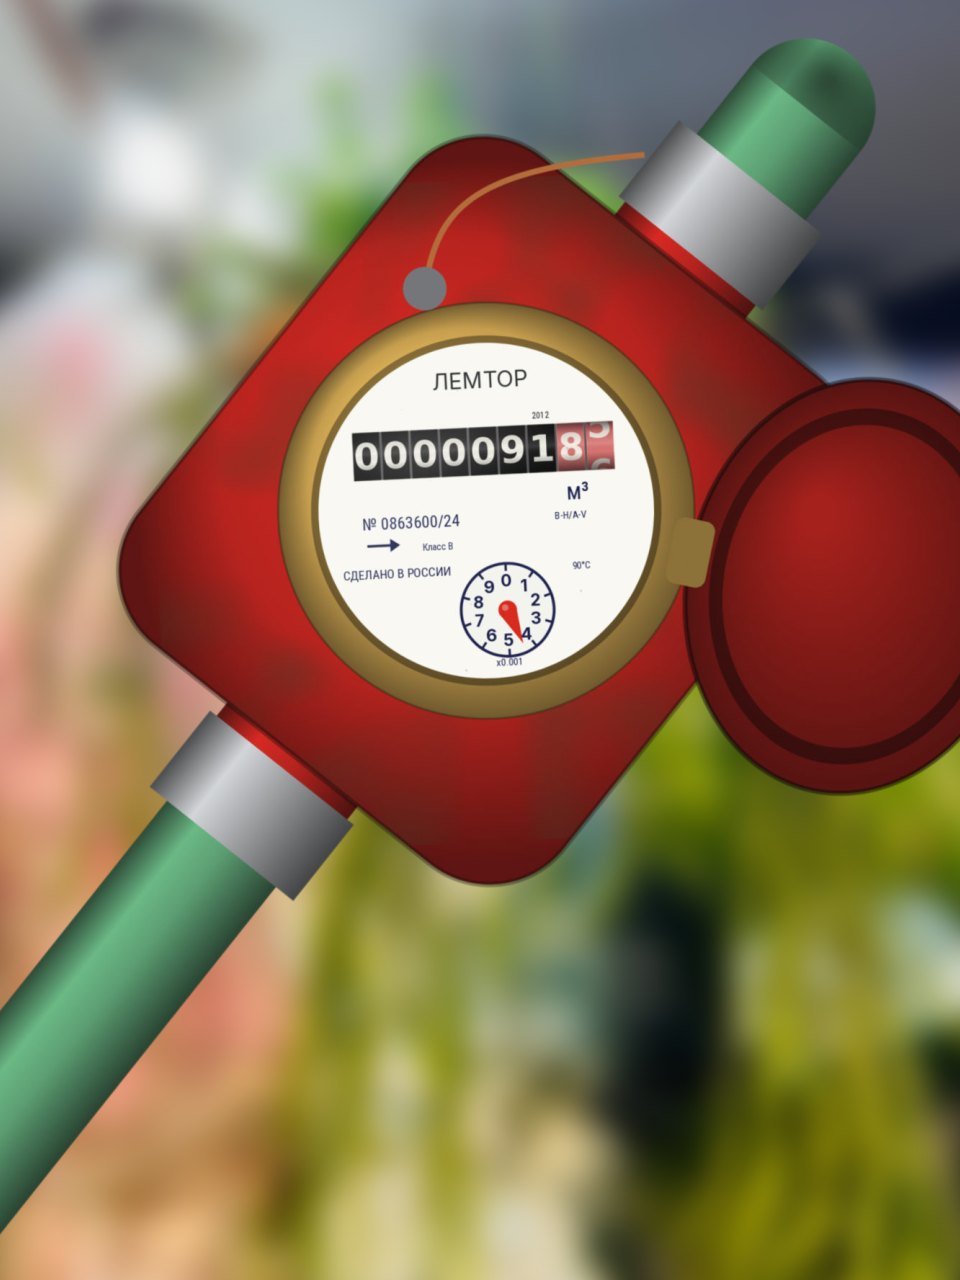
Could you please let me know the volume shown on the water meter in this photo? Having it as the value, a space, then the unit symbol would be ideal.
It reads 91.854 m³
